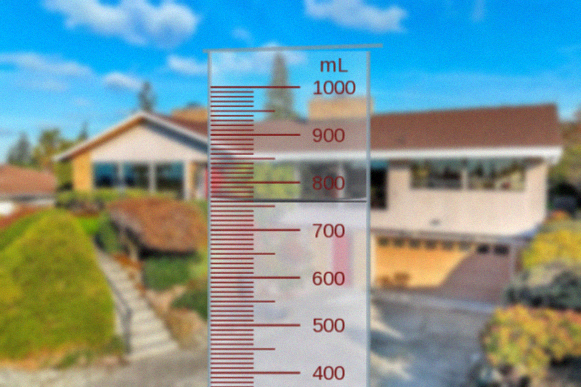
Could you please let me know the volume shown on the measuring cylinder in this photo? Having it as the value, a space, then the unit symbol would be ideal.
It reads 760 mL
